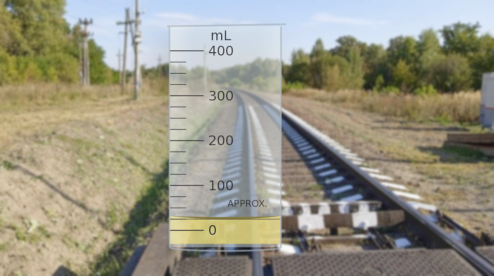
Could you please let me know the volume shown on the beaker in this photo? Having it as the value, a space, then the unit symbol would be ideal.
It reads 25 mL
